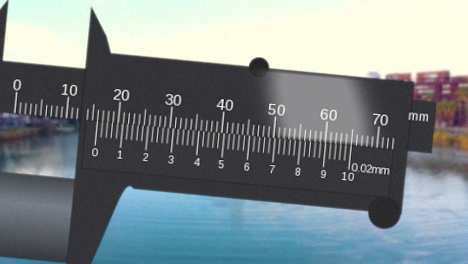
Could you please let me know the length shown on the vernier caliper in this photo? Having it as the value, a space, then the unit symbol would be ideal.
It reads 16.0 mm
